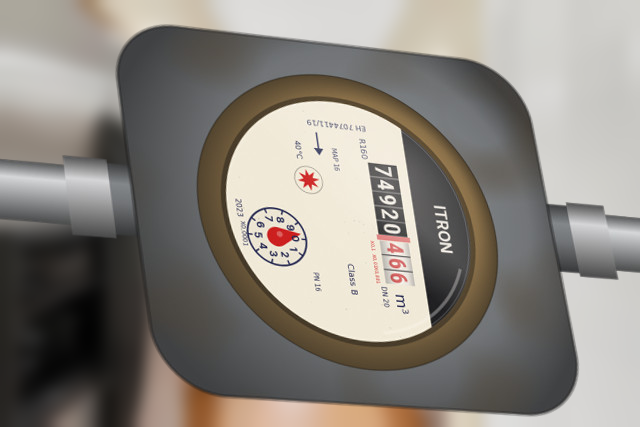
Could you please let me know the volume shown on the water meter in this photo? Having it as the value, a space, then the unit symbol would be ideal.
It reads 74920.4659 m³
